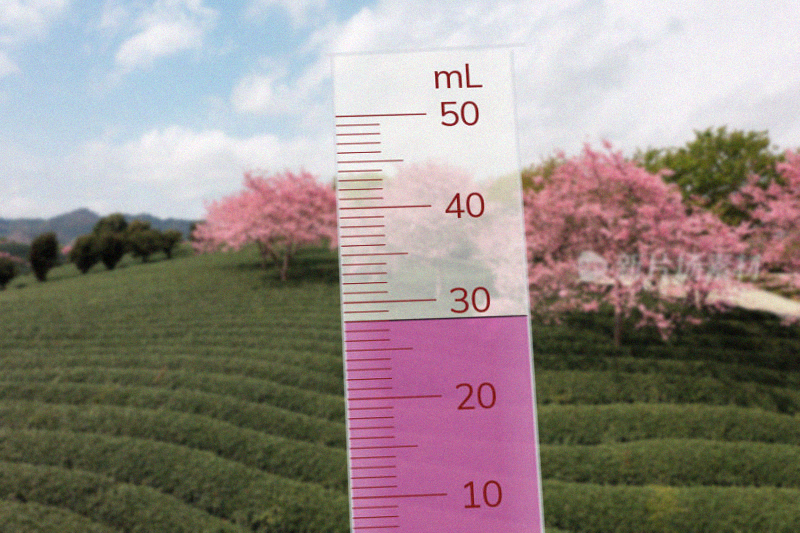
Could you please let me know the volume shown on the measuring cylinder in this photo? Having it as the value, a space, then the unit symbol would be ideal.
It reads 28 mL
